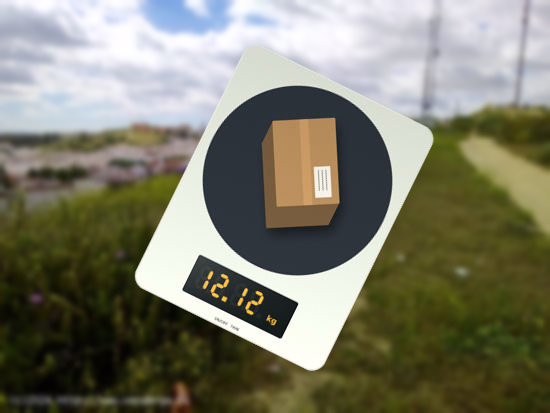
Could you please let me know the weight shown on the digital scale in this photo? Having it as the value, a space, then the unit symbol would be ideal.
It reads 12.12 kg
